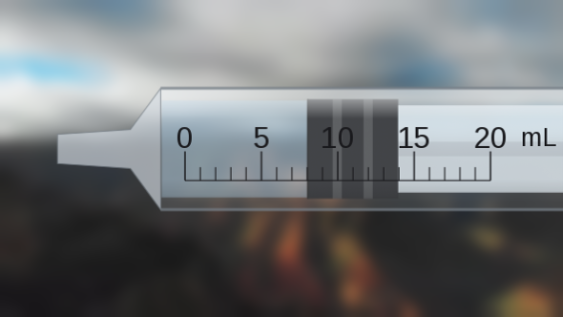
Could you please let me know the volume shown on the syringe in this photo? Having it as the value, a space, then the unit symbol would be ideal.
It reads 8 mL
